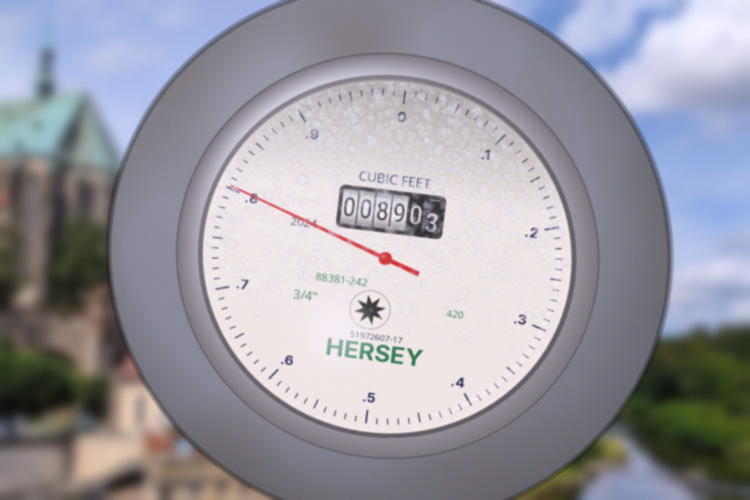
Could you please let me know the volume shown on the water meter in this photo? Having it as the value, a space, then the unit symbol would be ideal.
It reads 8902.80 ft³
